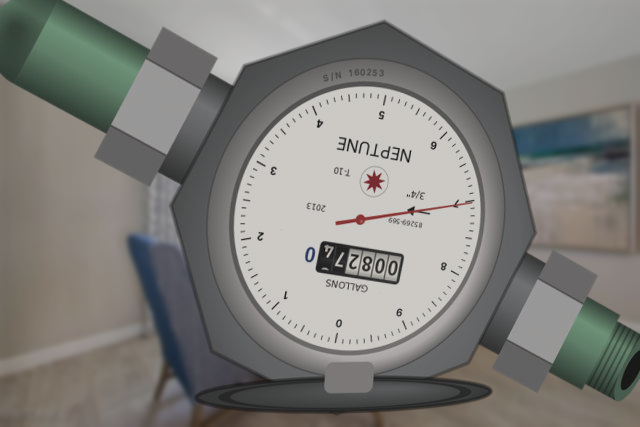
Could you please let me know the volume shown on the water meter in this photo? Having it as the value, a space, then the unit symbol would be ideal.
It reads 82737.0 gal
